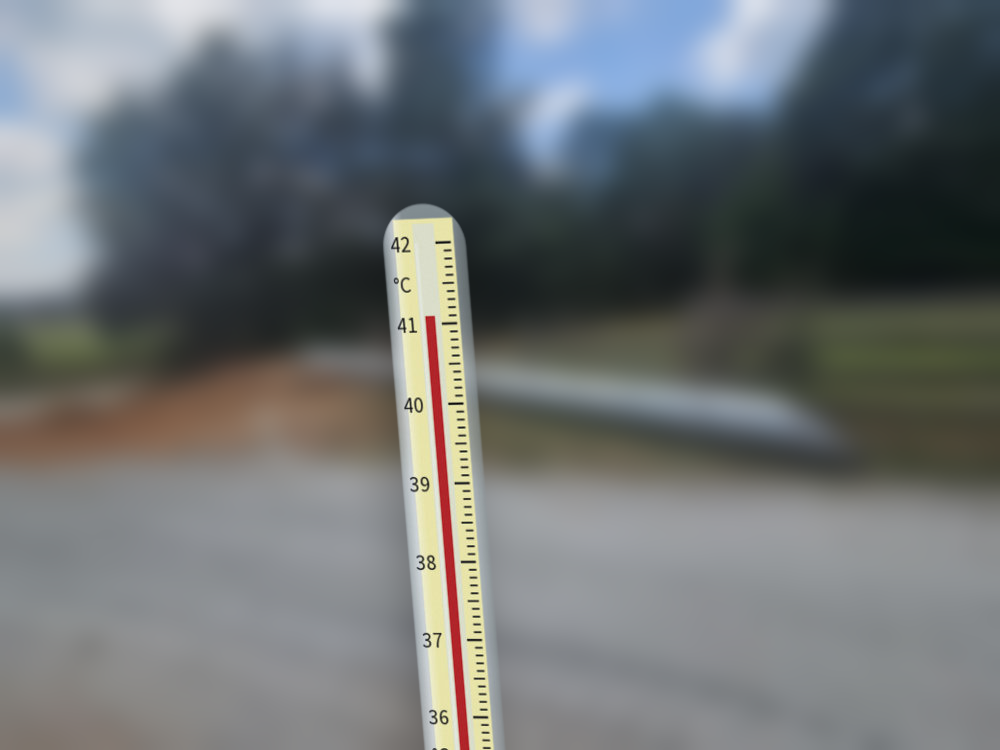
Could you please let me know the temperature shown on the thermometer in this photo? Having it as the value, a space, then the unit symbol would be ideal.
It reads 41.1 °C
